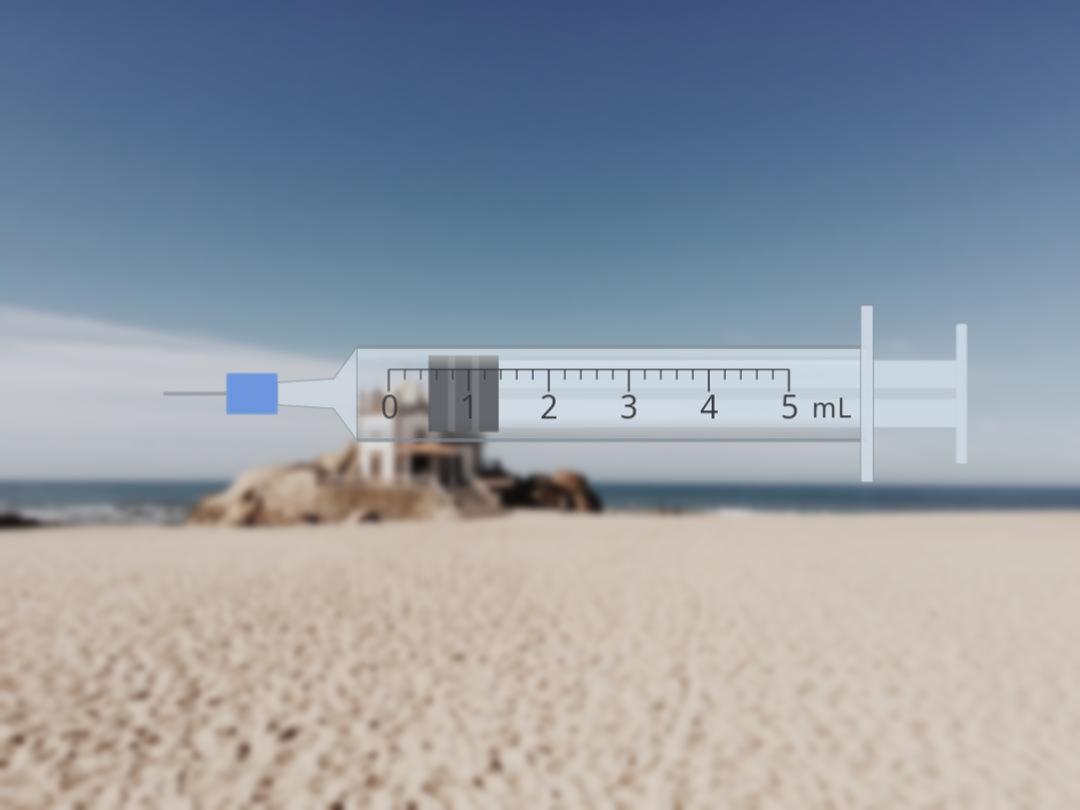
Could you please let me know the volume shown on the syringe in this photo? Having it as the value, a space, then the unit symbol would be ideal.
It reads 0.5 mL
